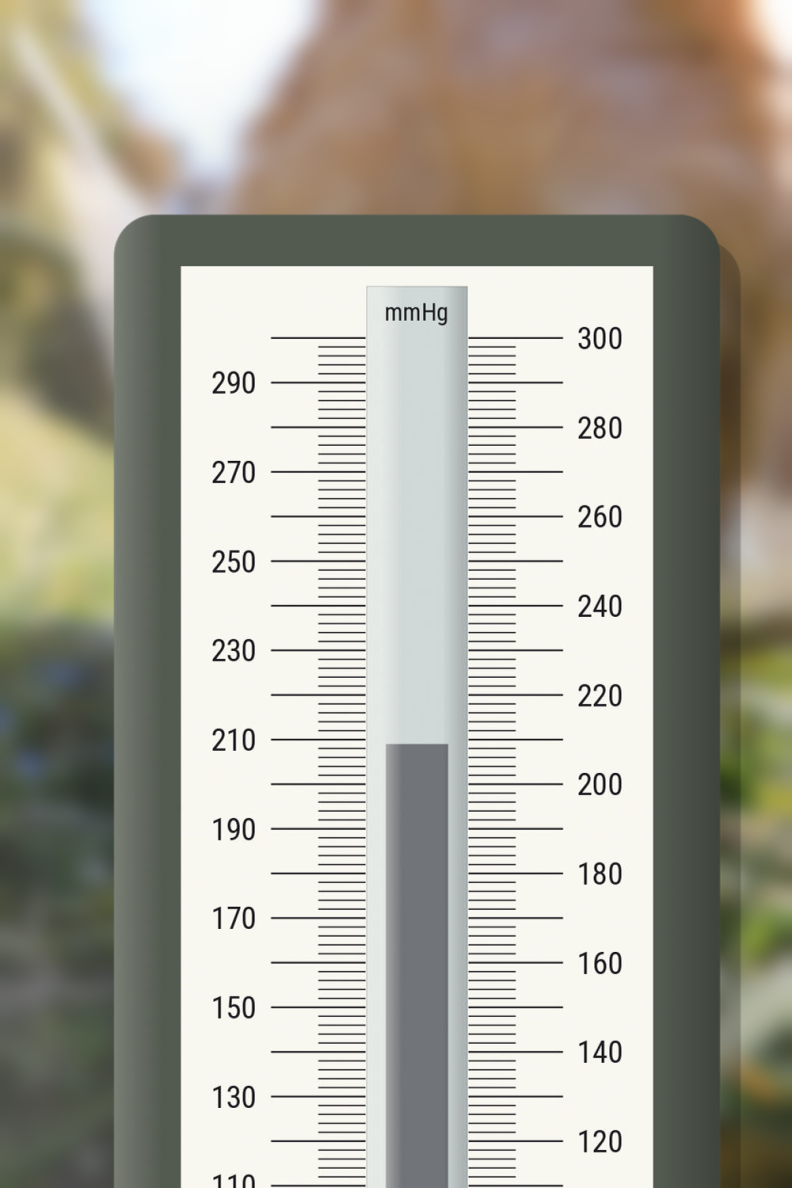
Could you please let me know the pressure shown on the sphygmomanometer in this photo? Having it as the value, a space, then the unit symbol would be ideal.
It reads 209 mmHg
